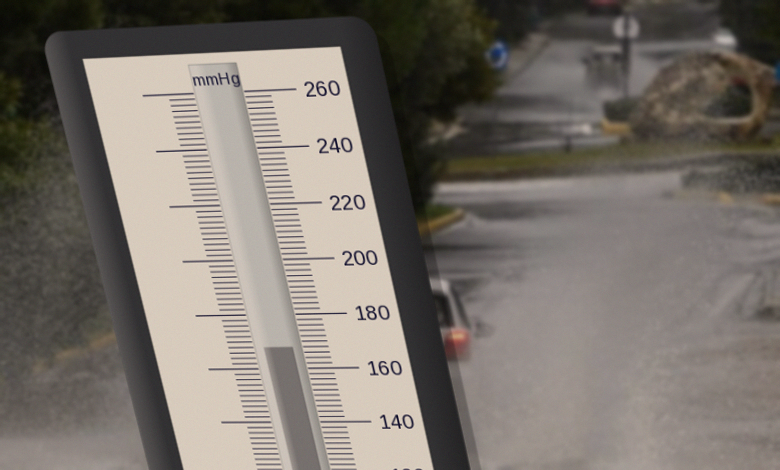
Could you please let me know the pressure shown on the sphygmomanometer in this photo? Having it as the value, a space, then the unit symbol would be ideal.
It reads 168 mmHg
